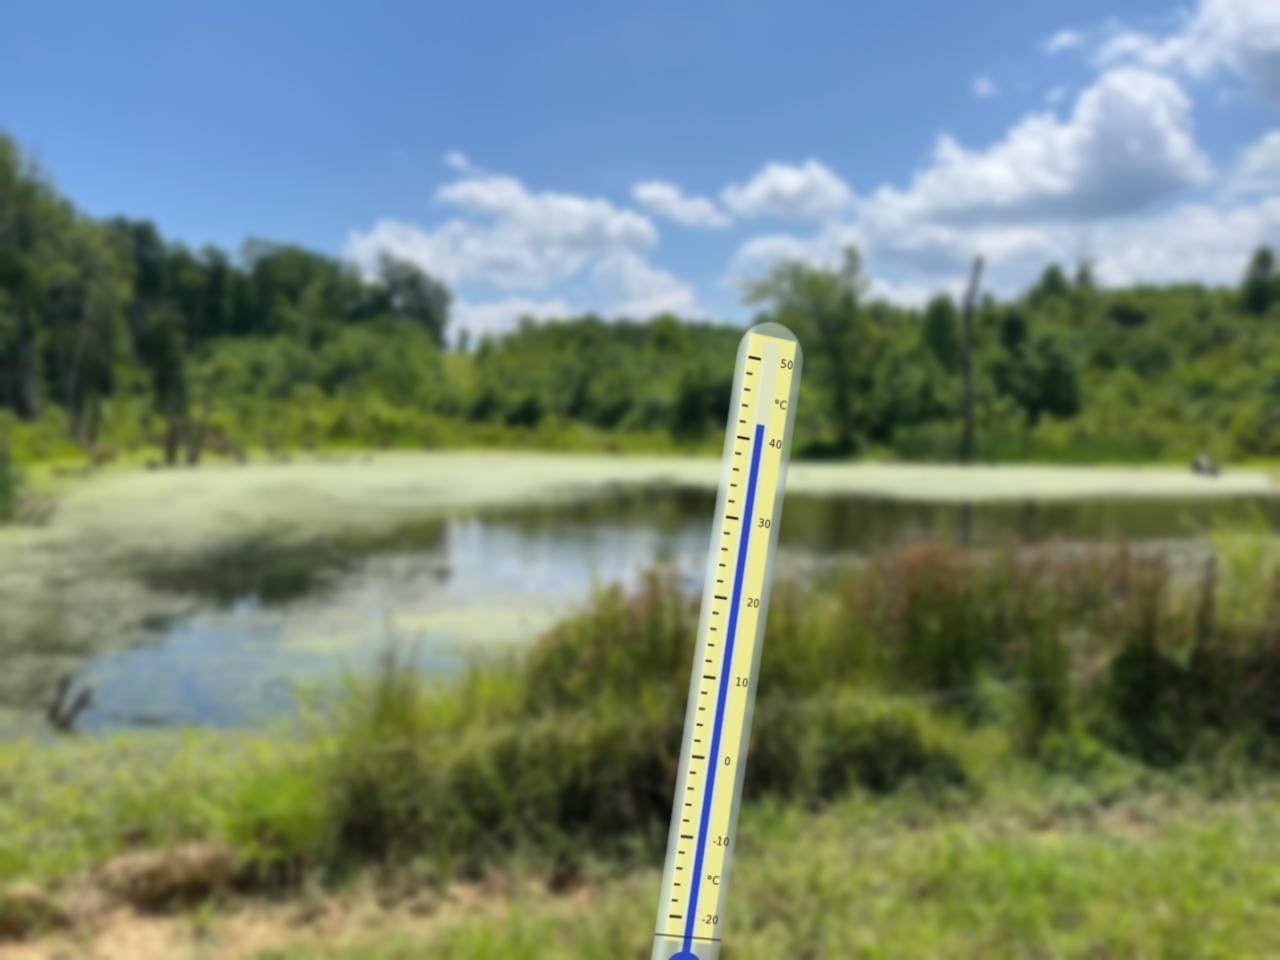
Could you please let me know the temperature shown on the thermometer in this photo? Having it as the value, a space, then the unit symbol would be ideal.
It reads 42 °C
